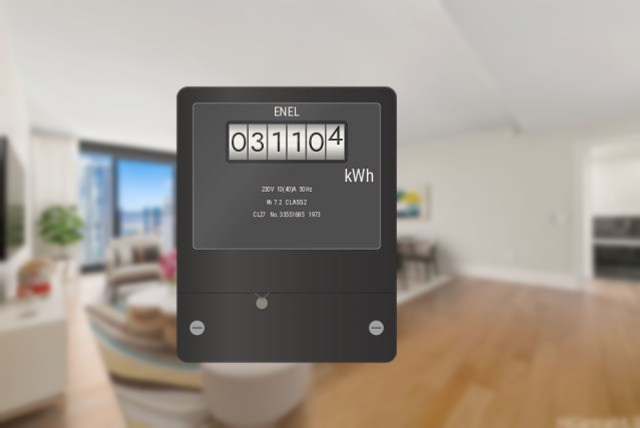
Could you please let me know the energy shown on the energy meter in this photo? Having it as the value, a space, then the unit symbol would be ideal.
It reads 31104 kWh
